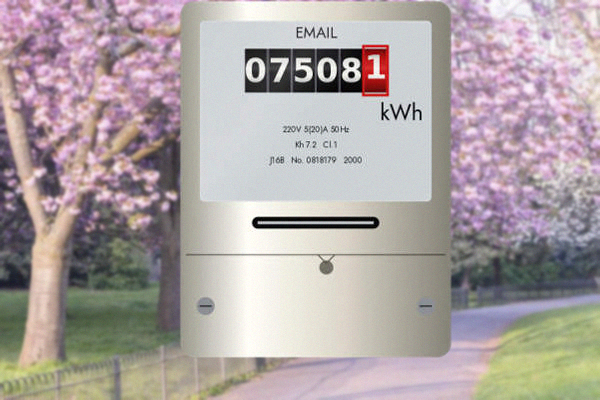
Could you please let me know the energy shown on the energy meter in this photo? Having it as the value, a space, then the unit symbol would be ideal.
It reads 7508.1 kWh
